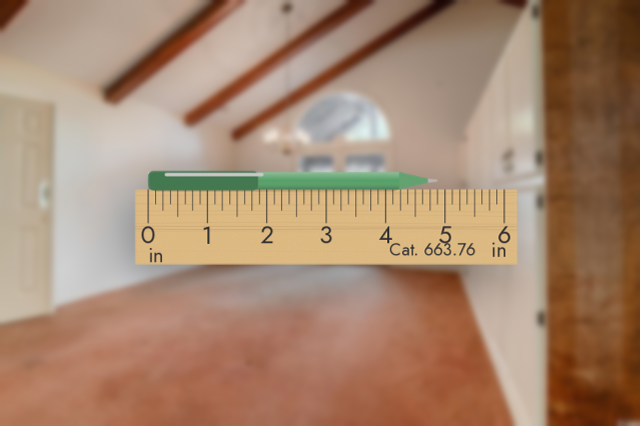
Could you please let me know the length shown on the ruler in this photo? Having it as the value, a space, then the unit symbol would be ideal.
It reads 4.875 in
